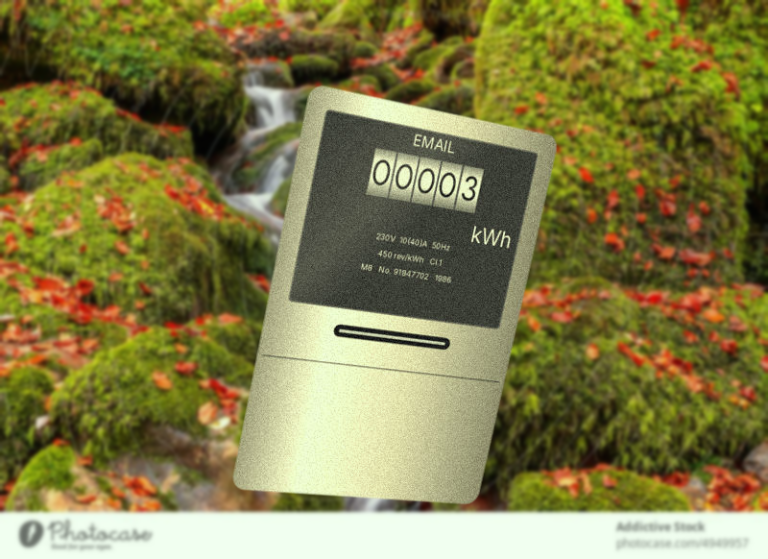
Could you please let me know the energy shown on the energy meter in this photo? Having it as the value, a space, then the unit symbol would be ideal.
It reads 3 kWh
